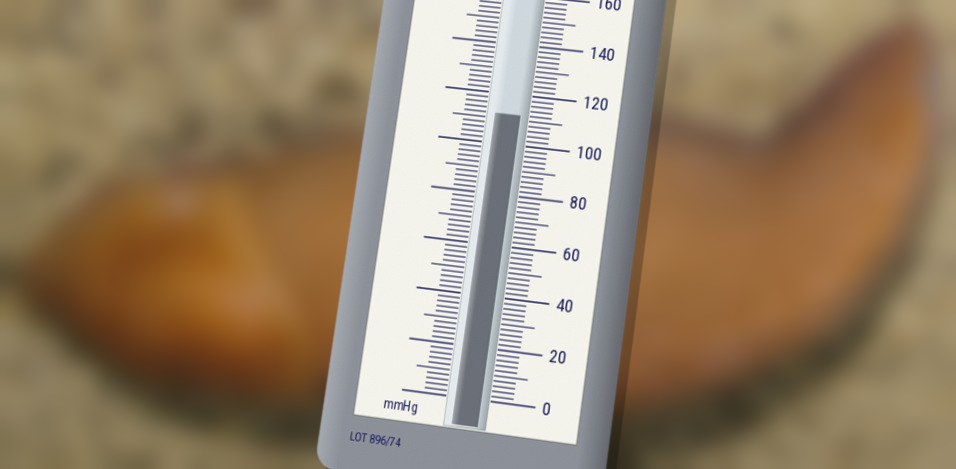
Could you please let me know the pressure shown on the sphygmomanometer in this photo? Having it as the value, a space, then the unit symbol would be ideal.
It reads 112 mmHg
